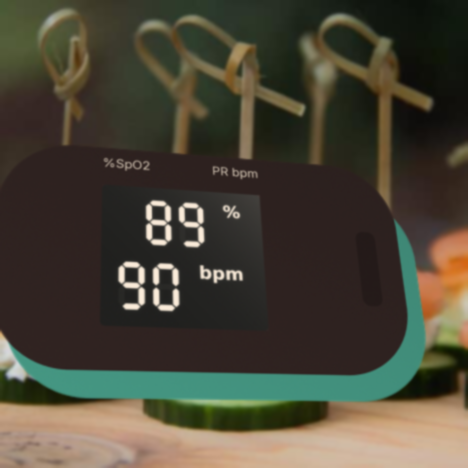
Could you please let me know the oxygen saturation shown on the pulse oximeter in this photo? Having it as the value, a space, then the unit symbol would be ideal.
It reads 89 %
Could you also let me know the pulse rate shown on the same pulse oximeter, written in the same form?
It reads 90 bpm
